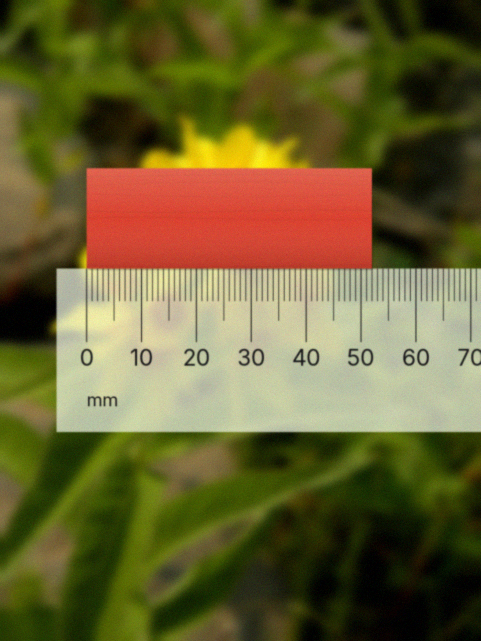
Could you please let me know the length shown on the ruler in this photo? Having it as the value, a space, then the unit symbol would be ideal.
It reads 52 mm
